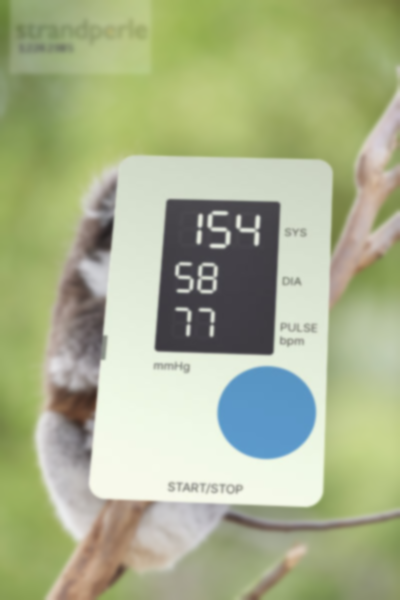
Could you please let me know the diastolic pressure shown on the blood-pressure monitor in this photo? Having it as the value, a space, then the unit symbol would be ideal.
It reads 58 mmHg
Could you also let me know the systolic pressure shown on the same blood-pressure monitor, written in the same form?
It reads 154 mmHg
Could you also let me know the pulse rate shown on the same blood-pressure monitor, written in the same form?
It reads 77 bpm
